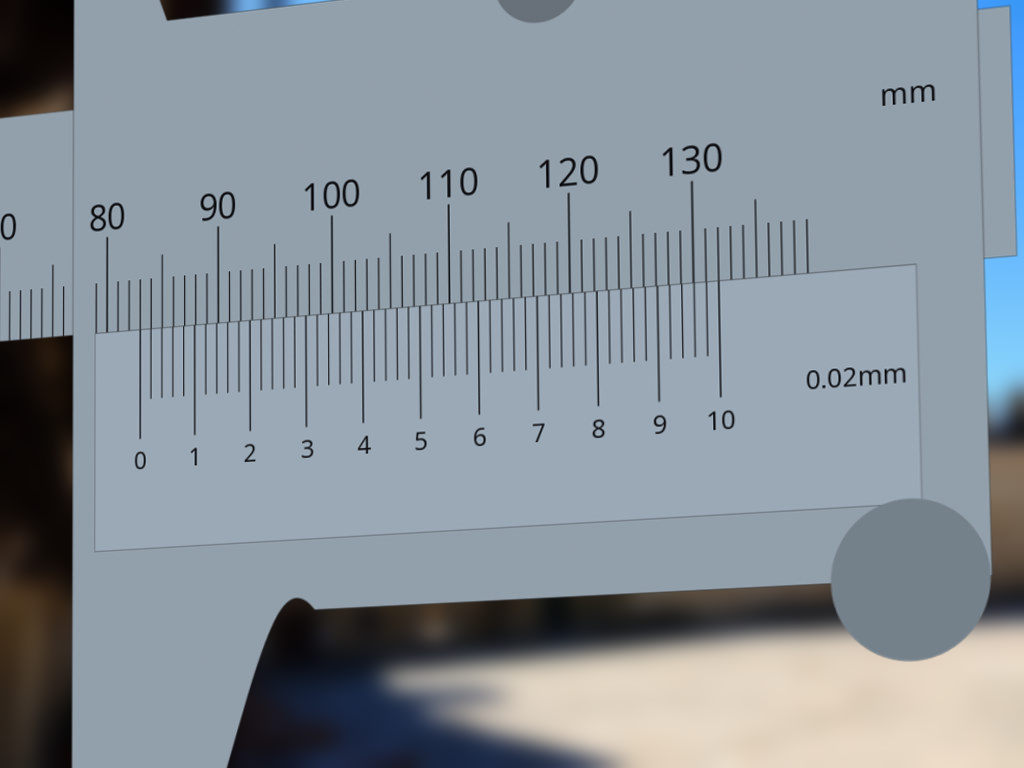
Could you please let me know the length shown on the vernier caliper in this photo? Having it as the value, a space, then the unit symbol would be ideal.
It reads 83.0 mm
